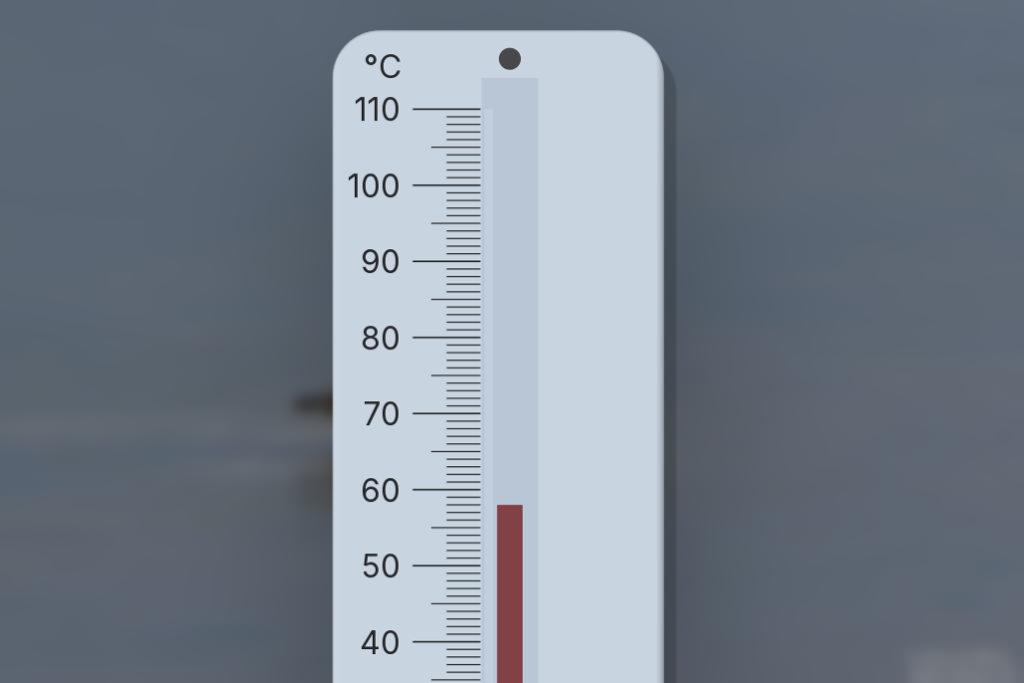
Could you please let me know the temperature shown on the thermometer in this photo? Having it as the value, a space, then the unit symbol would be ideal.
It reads 58 °C
